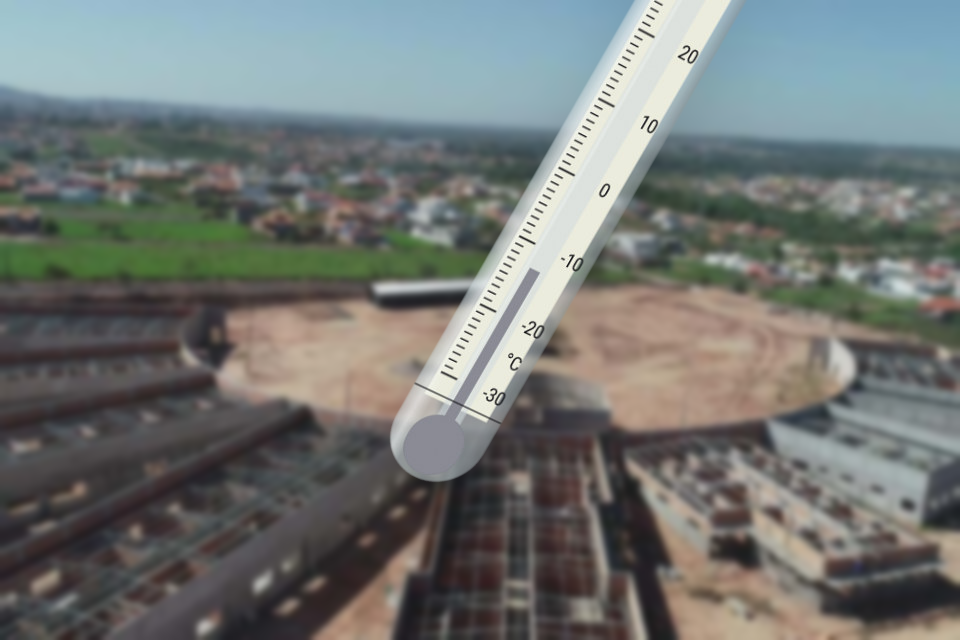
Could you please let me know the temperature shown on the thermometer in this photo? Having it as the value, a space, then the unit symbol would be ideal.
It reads -13 °C
